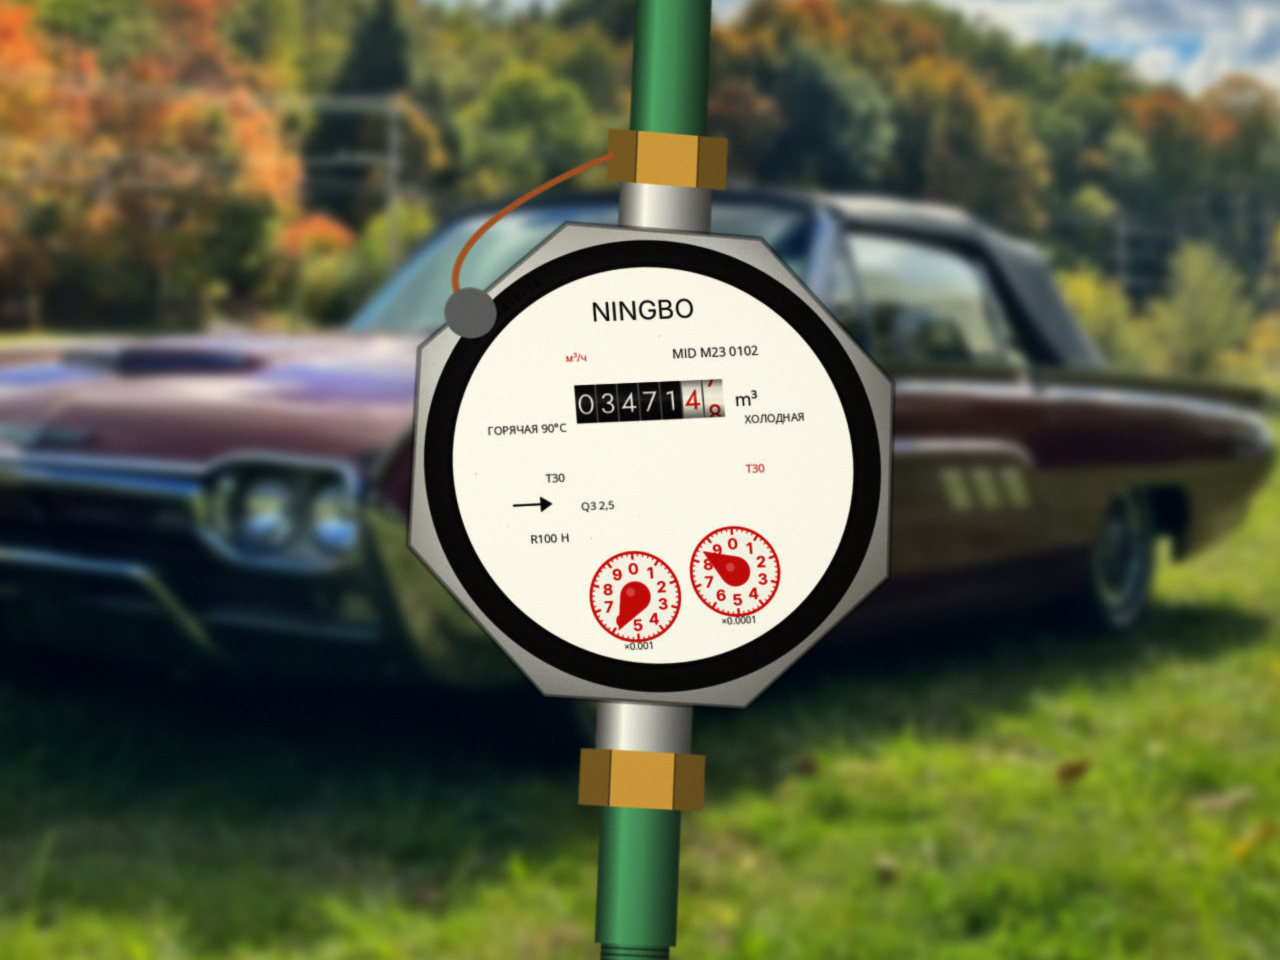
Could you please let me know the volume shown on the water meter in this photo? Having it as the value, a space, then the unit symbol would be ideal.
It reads 3471.4758 m³
